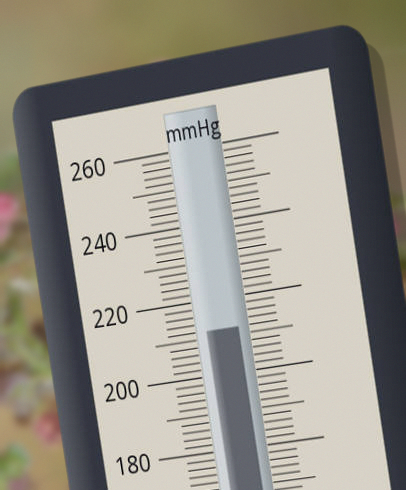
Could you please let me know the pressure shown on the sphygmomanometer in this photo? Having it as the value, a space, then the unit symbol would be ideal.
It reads 212 mmHg
